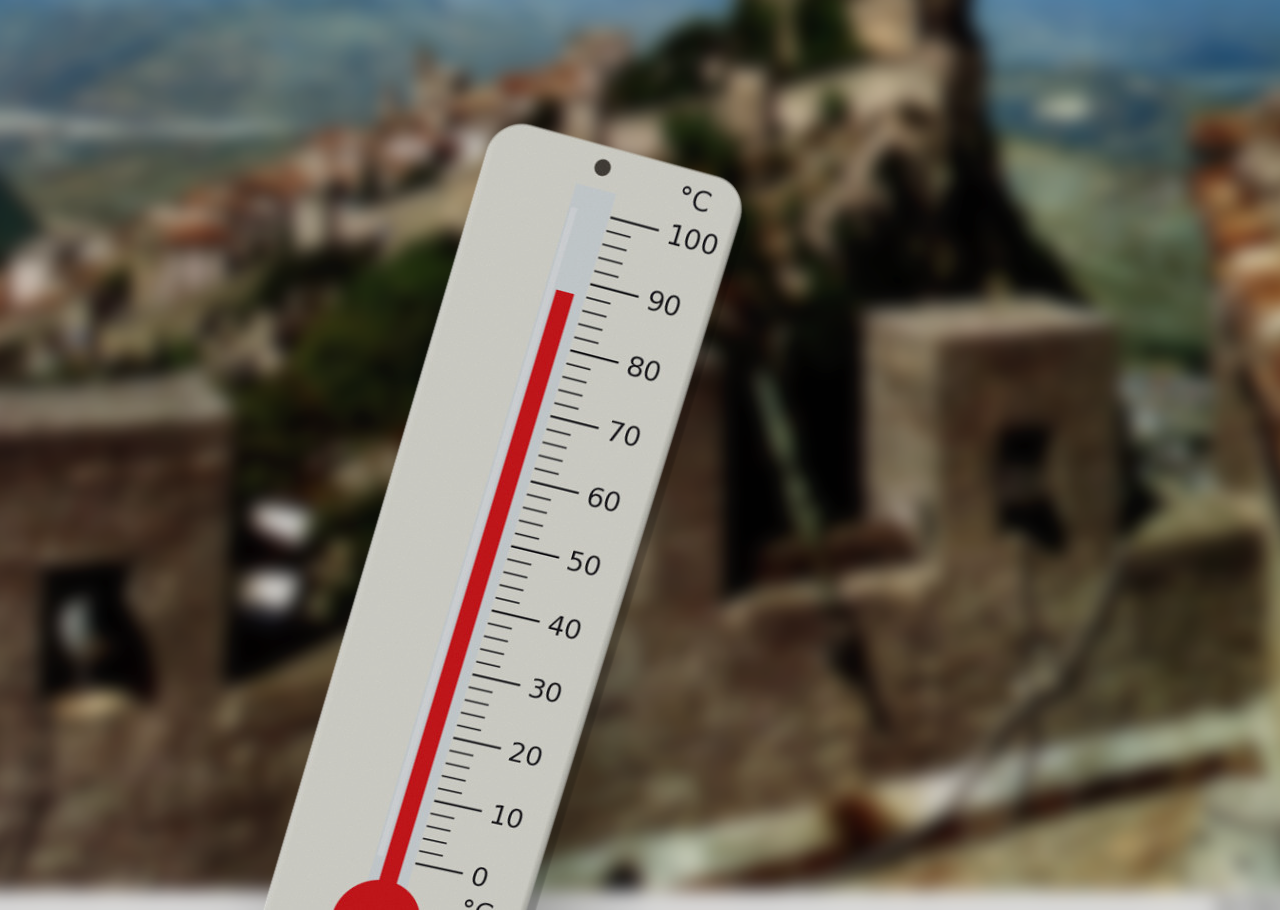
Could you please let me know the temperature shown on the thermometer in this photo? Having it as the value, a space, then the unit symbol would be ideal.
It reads 88 °C
